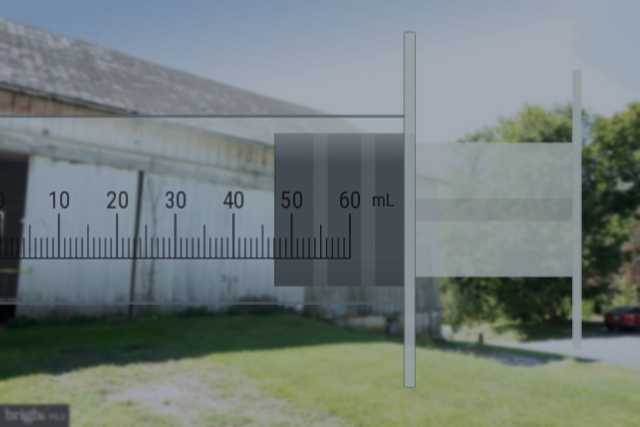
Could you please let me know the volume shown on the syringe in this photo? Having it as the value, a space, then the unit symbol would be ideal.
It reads 47 mL
